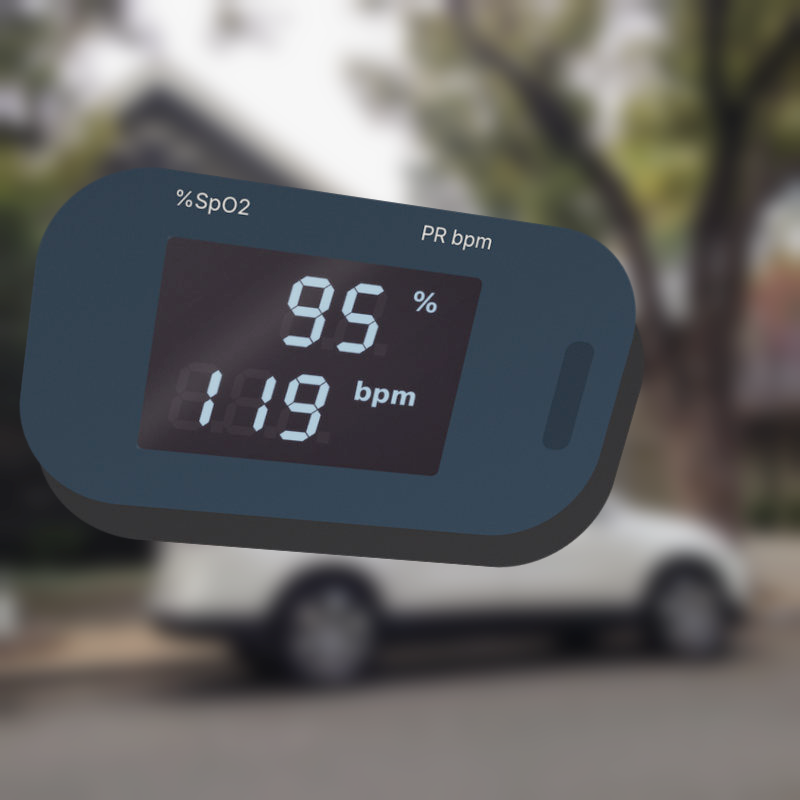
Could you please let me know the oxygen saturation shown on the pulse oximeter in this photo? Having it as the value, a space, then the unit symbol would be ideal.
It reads 95 %
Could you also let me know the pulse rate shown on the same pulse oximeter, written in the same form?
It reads 119 bpm
